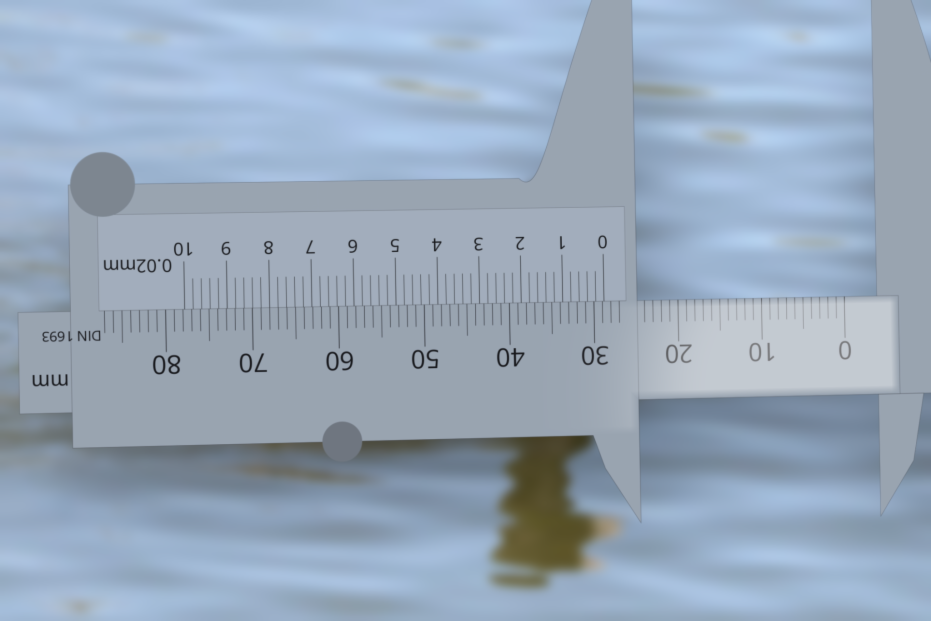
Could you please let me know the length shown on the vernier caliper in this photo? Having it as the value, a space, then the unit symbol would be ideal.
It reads 28.8 mm
